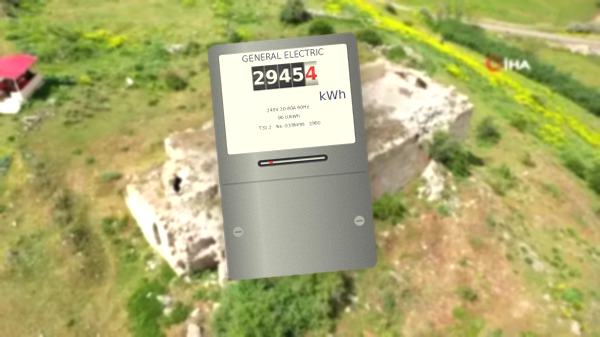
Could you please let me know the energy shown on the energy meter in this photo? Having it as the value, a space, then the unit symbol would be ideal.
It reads 2945.4 kWh
